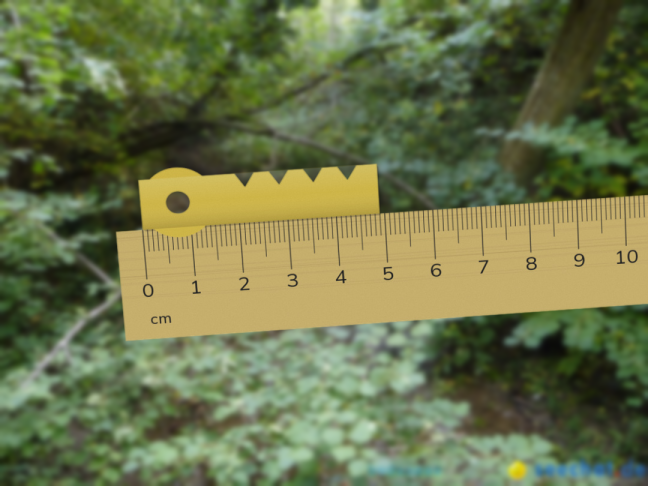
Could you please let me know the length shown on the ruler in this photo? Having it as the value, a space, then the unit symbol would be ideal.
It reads 4.9 cm
